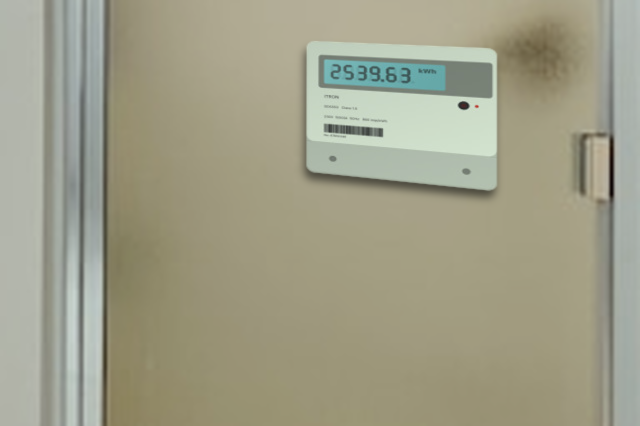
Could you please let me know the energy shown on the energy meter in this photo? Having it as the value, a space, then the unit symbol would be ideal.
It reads 2539.63 kWh
